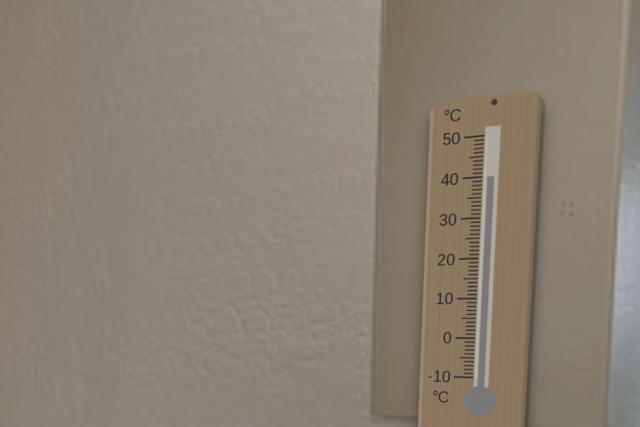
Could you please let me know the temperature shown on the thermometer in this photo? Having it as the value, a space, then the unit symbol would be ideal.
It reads 40 °C
